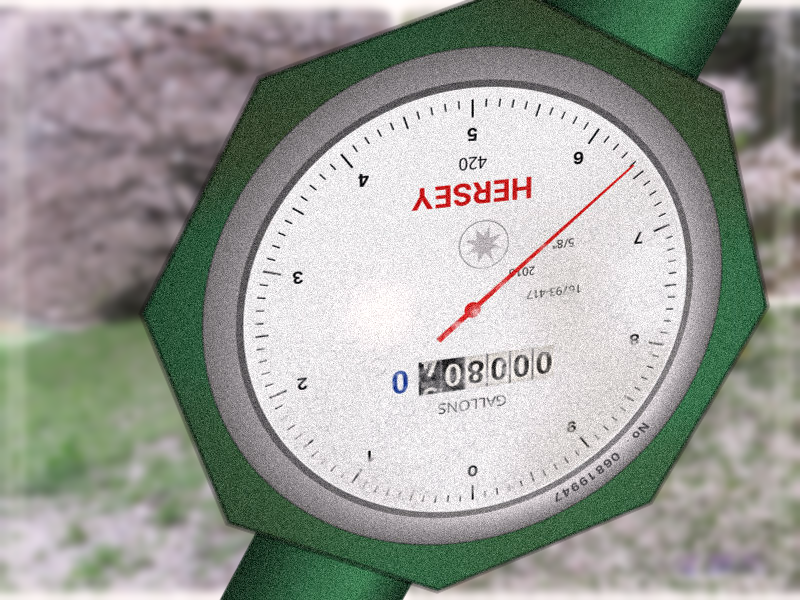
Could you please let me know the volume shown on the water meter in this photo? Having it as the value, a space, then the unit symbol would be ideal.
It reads 8036.4 gal
